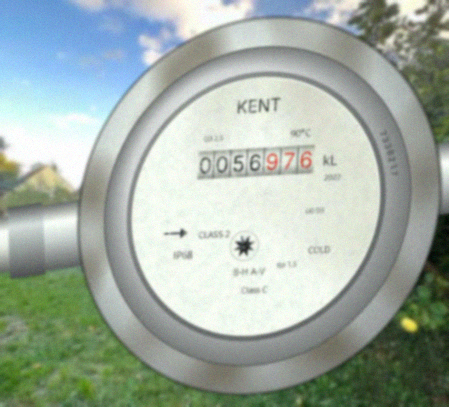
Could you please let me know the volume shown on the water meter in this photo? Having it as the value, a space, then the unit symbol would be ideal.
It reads 56.976 kL
